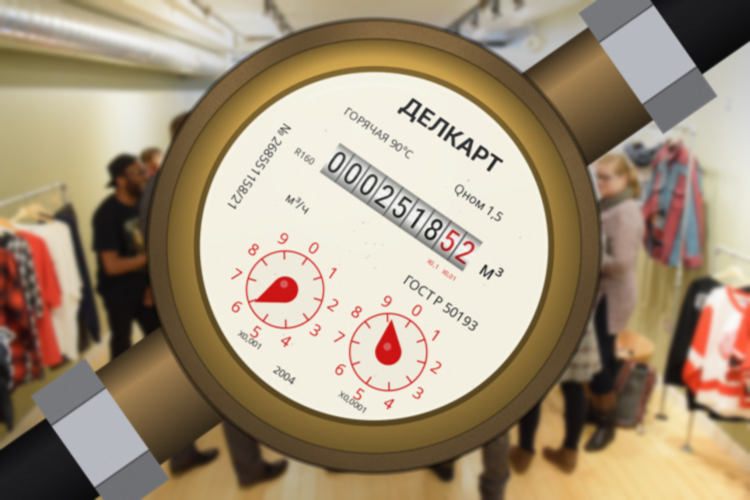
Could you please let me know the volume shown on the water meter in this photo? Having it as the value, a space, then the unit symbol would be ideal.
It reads 2518.5259 m³
